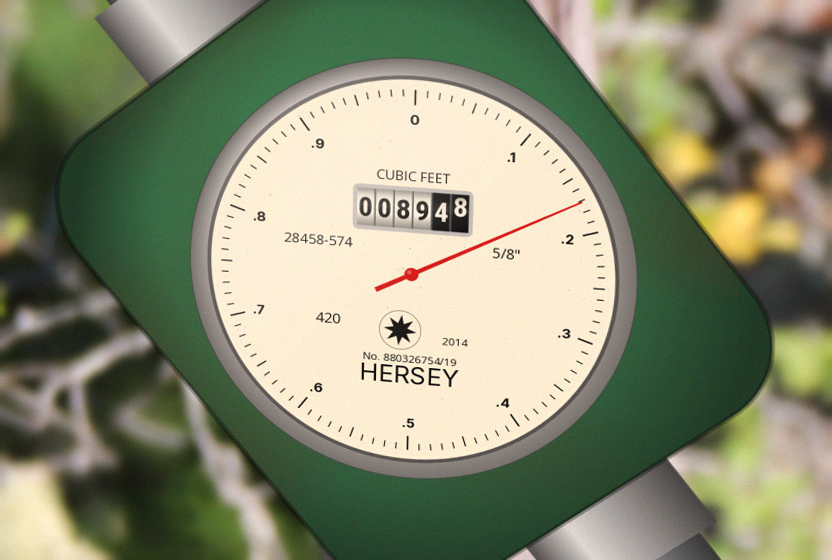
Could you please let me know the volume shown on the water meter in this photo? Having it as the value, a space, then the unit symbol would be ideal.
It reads 8948.17 ft³
